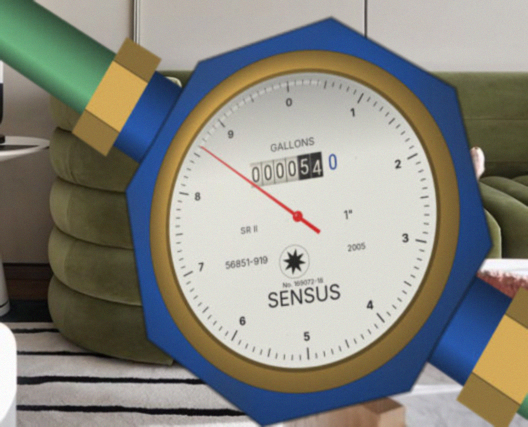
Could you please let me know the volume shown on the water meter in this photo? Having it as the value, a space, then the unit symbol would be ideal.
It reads 538.6 gal
